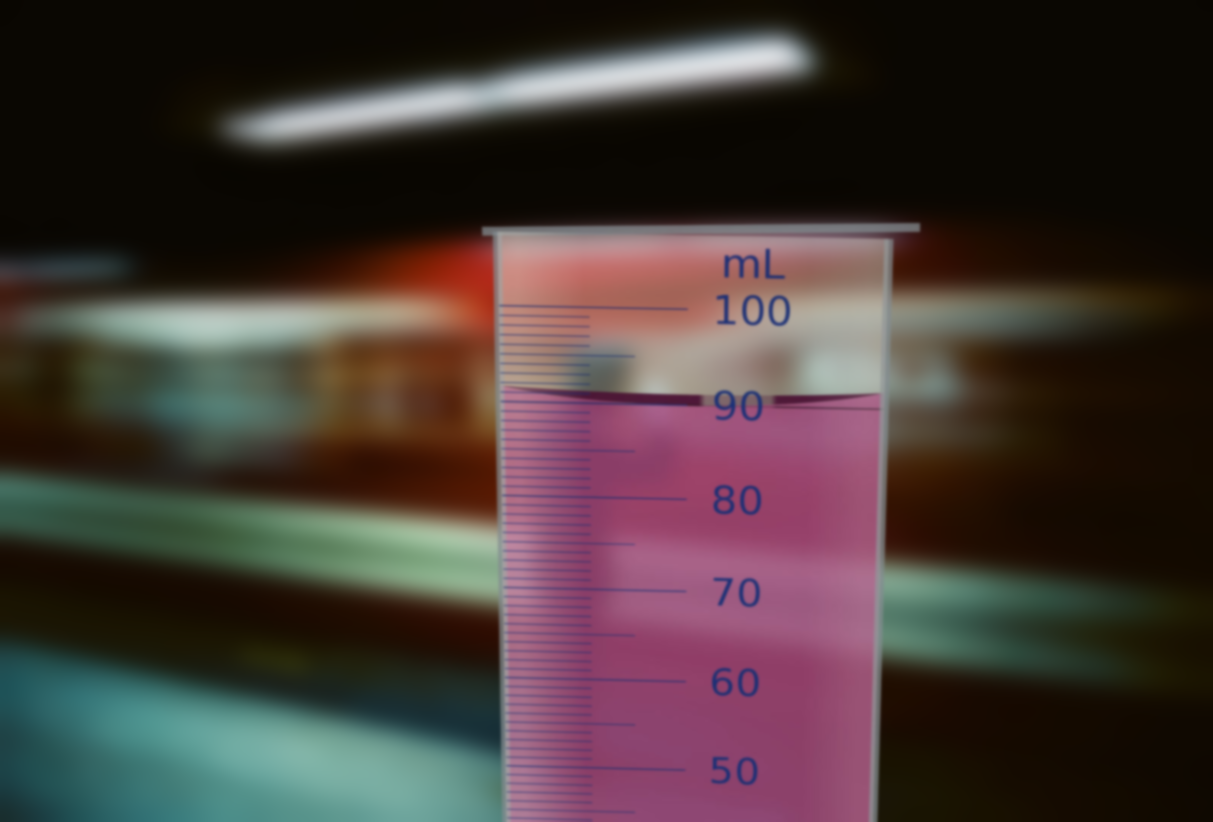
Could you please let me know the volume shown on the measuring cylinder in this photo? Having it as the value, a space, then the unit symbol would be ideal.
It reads 90 mL
